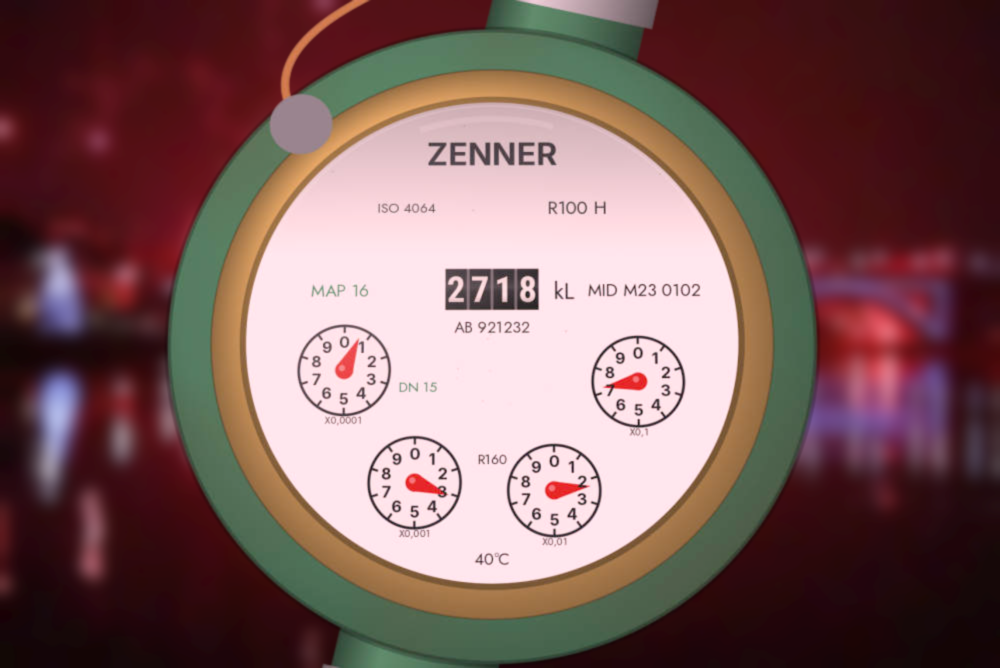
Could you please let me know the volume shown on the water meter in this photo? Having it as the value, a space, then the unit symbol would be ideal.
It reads 2718.7230 kL
